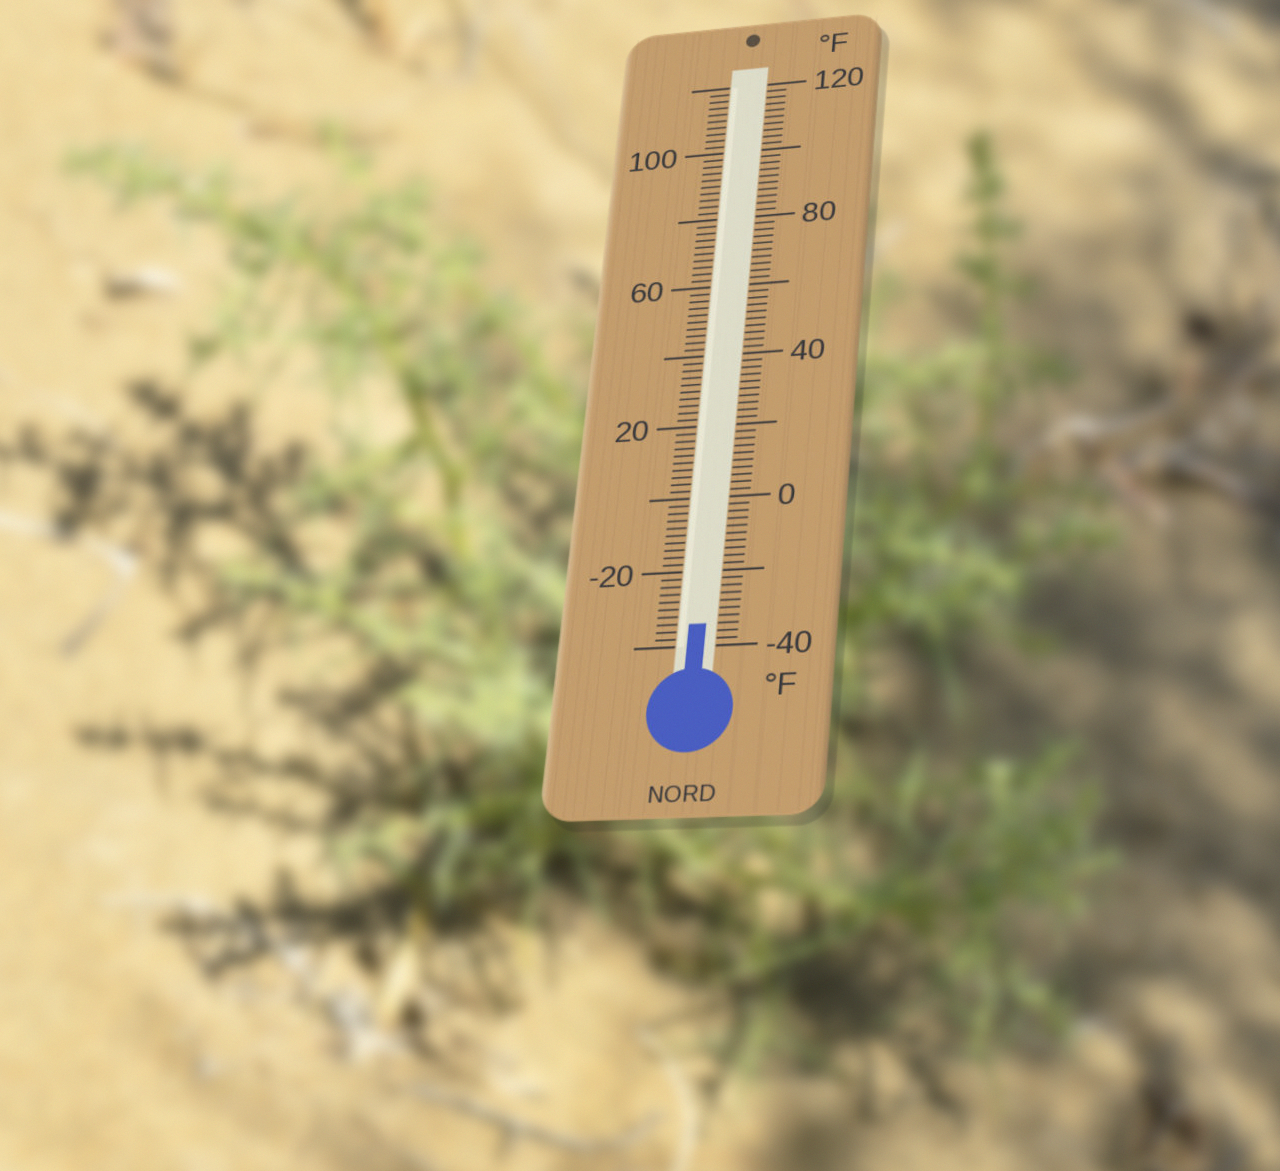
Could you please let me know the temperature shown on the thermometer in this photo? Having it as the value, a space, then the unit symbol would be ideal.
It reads -34 °F
